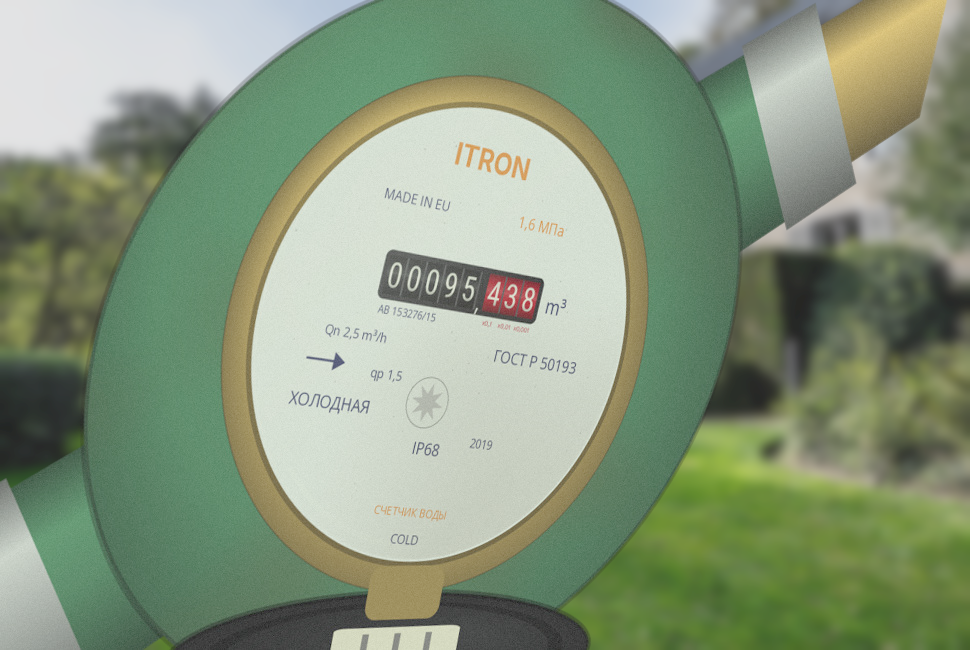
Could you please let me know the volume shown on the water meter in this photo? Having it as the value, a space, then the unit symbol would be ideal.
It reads 95.438 m³
